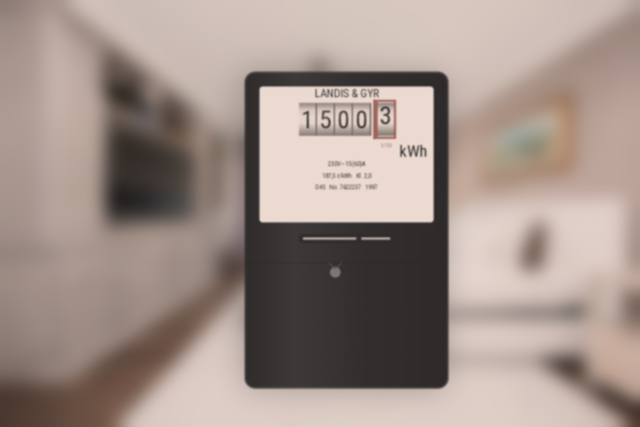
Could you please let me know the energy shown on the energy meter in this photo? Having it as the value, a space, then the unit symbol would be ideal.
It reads 1500.3 kWh
